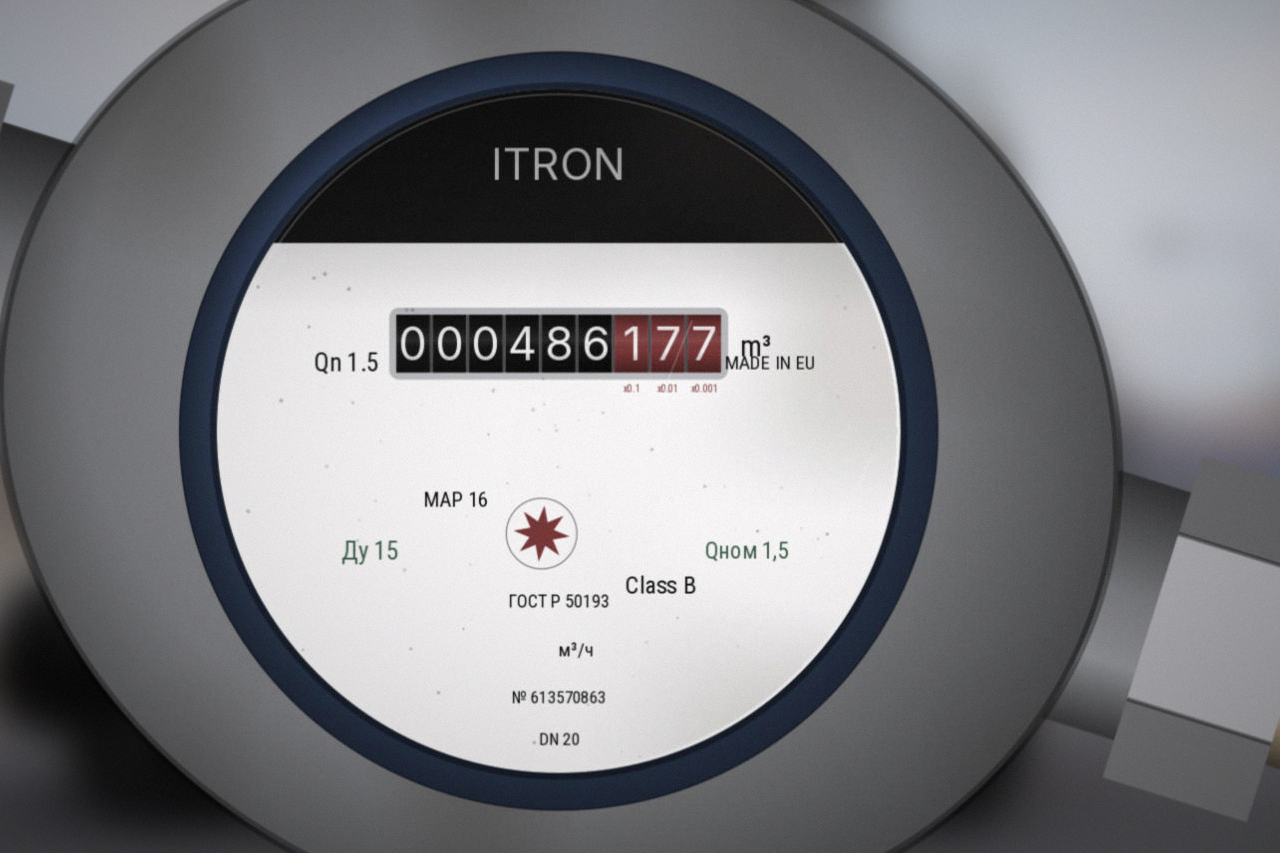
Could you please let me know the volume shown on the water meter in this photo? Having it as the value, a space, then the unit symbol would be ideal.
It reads 486.177 m³
